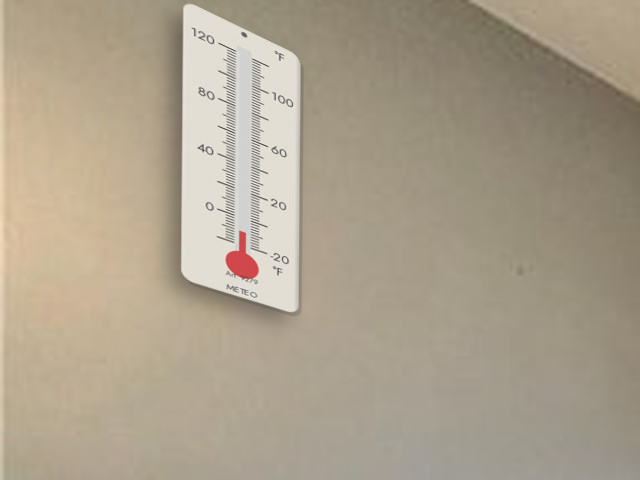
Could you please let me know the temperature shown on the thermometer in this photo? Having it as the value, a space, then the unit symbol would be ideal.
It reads -10 °F
